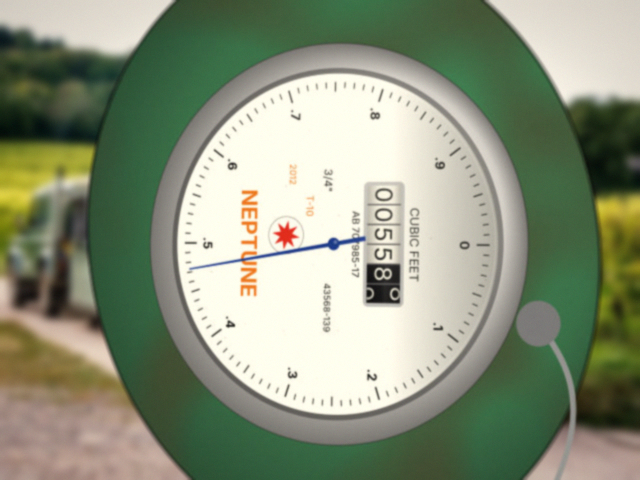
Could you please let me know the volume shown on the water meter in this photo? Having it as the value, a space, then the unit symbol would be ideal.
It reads 5588.47 ft³
